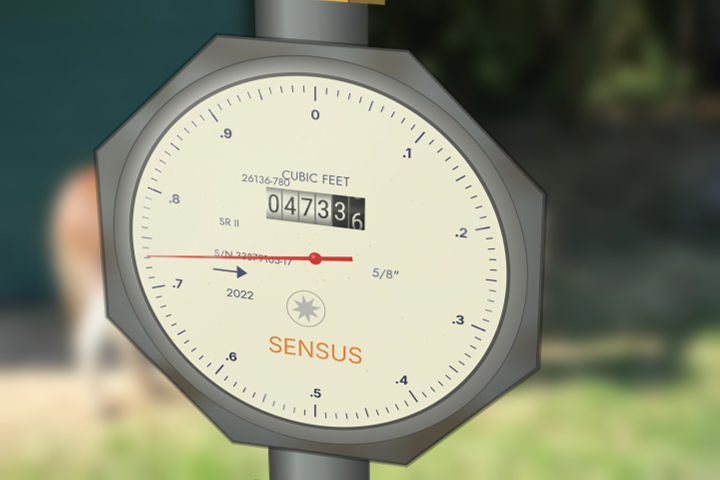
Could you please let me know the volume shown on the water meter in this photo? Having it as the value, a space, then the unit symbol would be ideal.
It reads 47335.73 ft³
